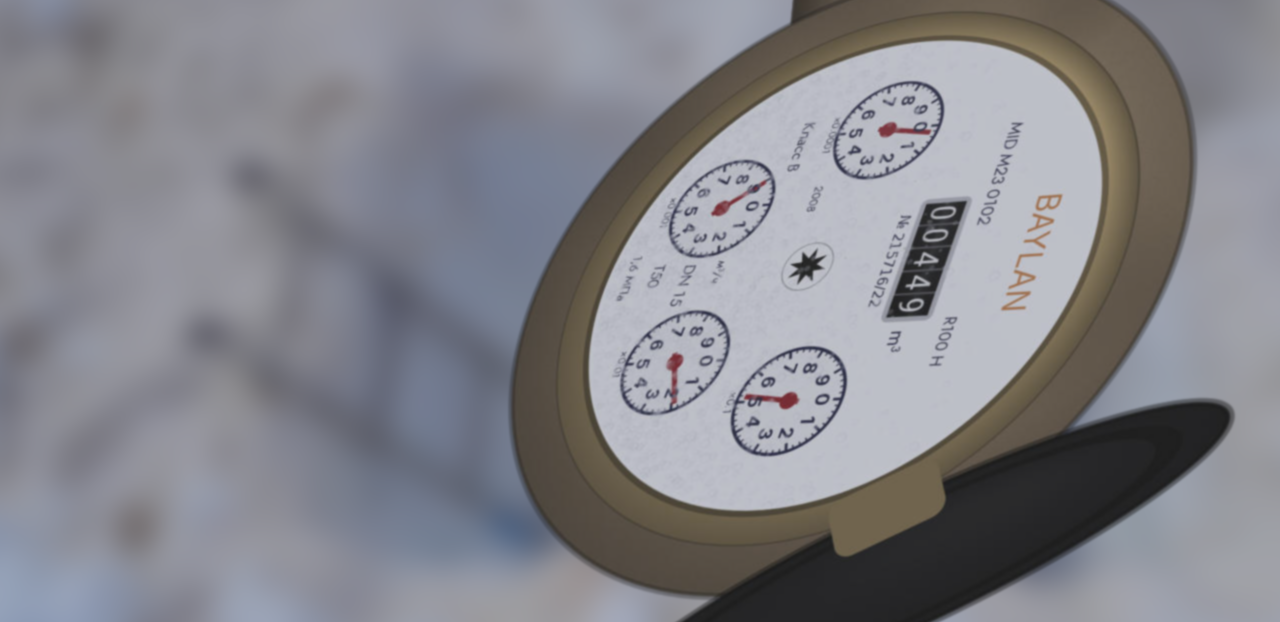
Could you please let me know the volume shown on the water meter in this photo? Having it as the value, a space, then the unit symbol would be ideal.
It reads 449.5190 m³
